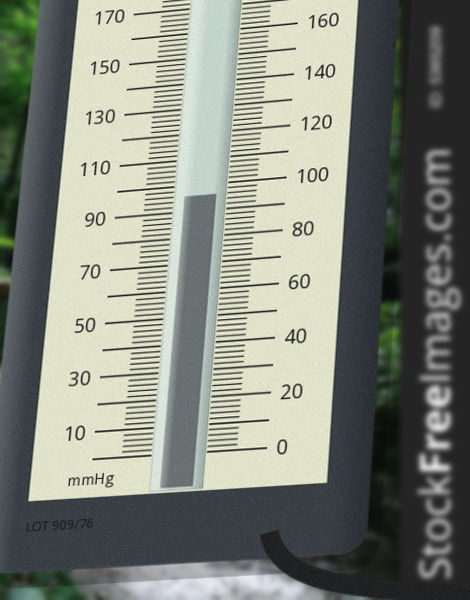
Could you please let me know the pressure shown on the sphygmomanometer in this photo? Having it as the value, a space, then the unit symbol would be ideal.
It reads 96 mmHg
